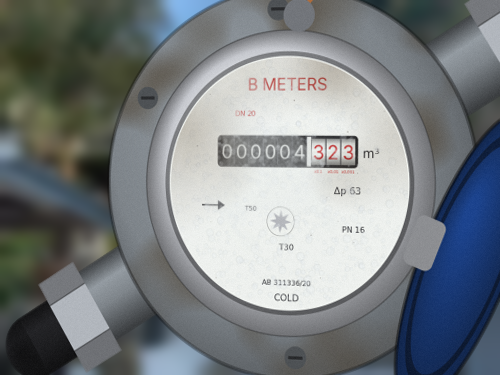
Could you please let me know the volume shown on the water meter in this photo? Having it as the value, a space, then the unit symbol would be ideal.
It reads 4.323 m³
